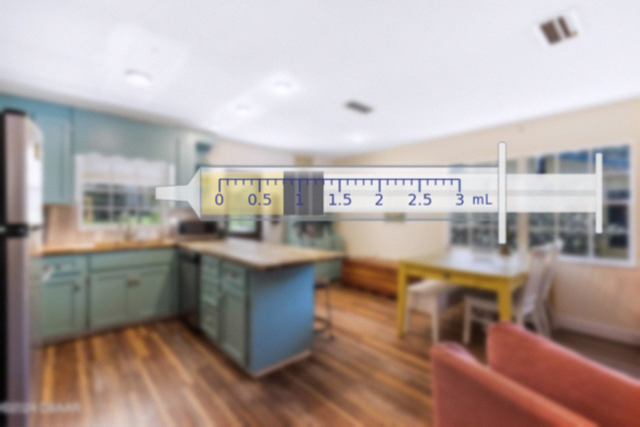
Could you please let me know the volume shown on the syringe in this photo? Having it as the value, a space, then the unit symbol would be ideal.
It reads 0.8 mL
